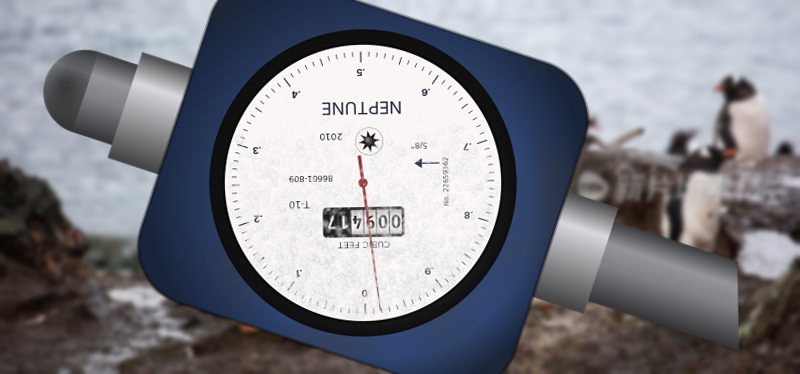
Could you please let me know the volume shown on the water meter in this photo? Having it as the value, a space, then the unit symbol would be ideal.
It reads 9416.98 ft³
